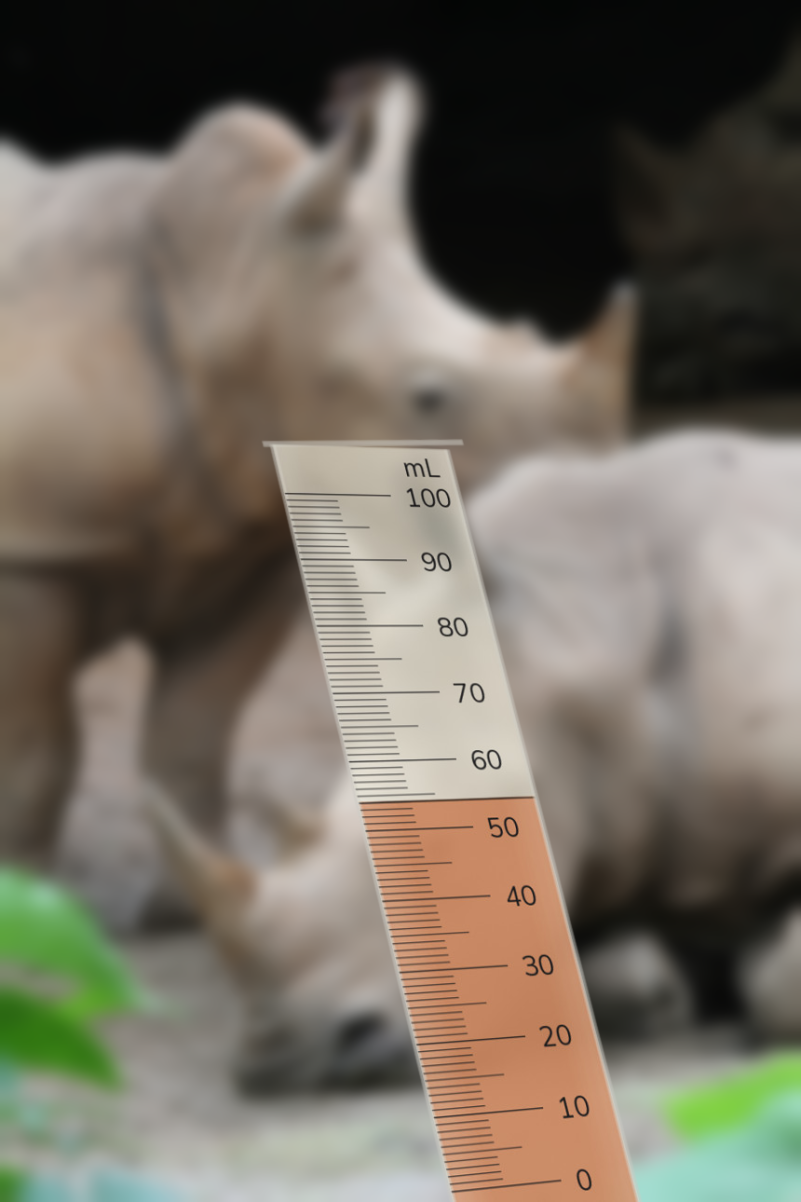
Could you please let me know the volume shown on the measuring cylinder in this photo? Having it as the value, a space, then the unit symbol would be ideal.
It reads 54 mL
